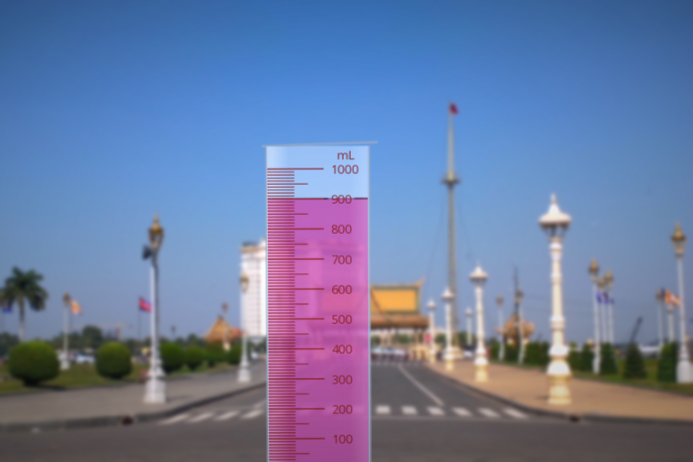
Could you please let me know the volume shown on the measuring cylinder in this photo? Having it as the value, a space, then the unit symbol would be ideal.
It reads 900 mL
